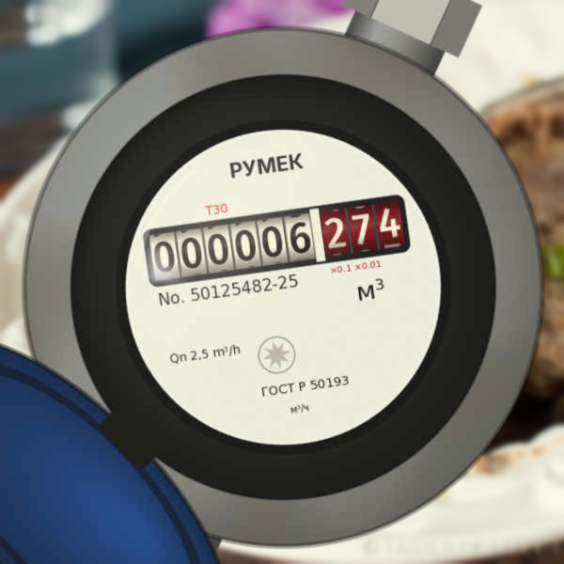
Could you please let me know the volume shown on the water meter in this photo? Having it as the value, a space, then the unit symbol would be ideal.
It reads 6.274 m³
